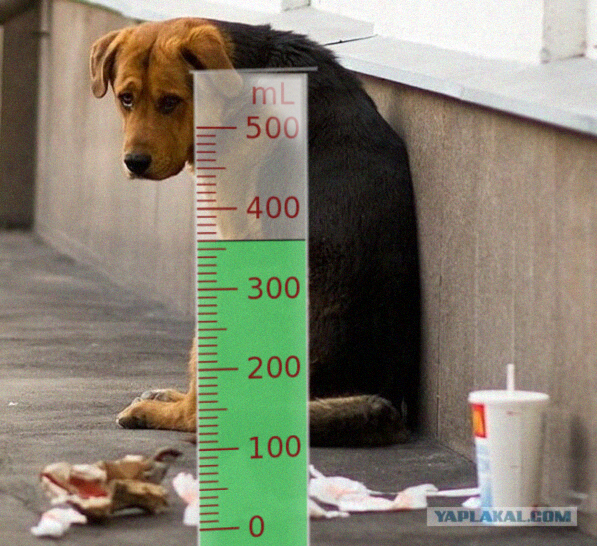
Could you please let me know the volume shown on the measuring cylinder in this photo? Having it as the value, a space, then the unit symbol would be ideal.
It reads 360 mL
